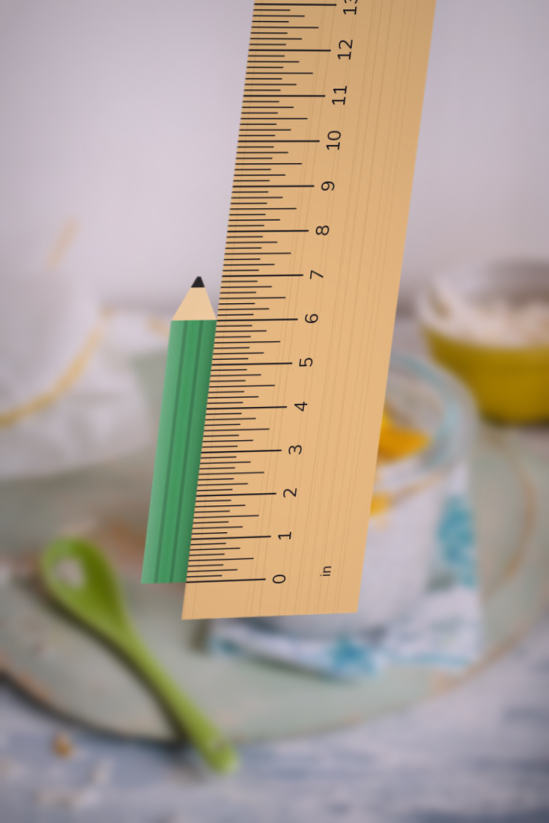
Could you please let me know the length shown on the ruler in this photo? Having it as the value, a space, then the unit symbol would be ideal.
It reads 7 in
